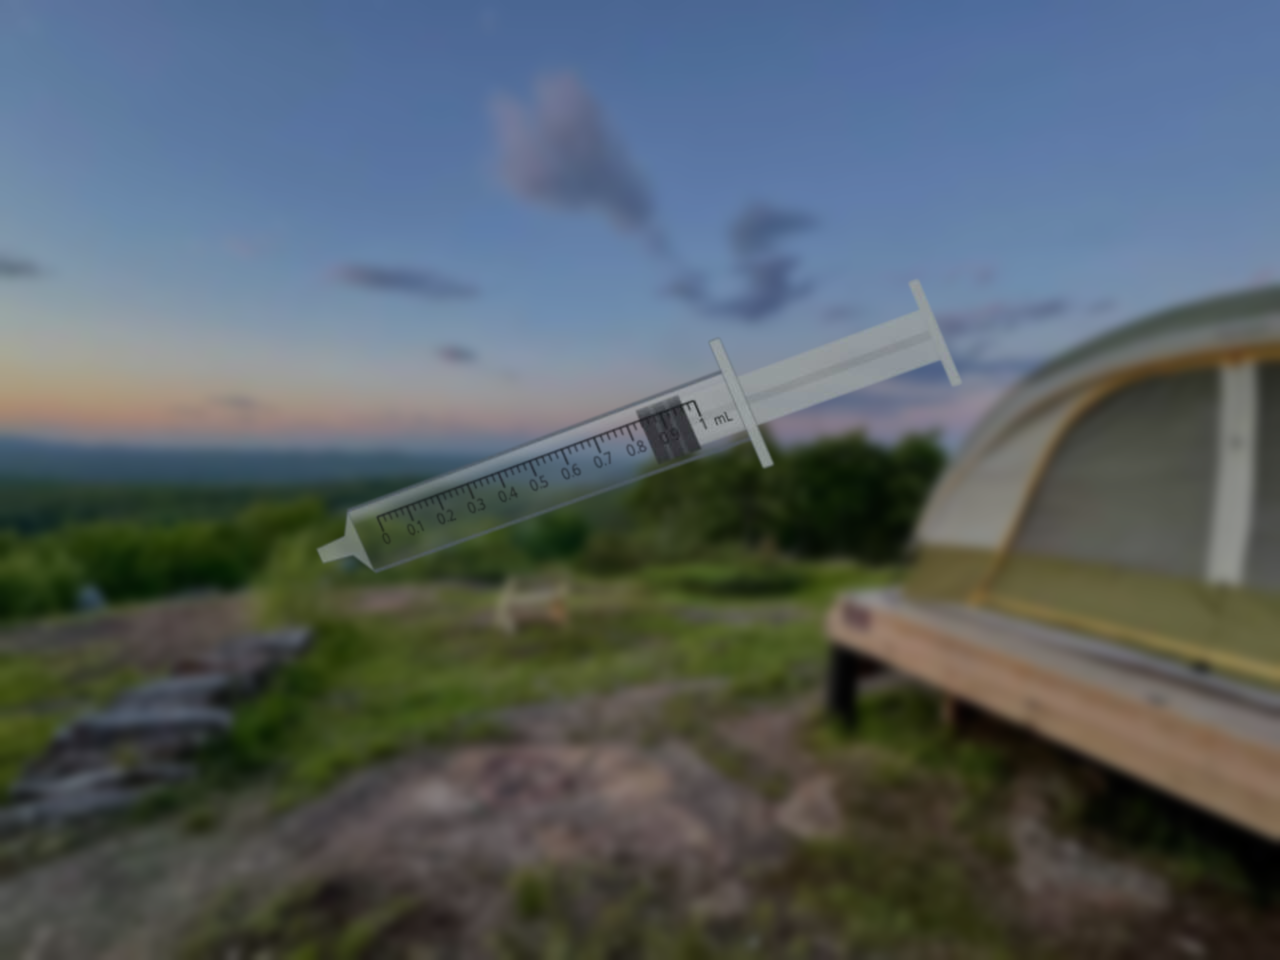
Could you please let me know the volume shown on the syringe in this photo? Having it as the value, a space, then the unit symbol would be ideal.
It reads 0.84 mL
